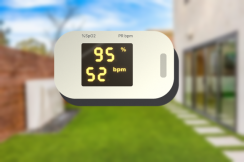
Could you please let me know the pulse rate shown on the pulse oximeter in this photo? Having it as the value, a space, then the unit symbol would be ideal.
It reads 52 bpm
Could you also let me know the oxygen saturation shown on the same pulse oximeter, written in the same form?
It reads 95 %
